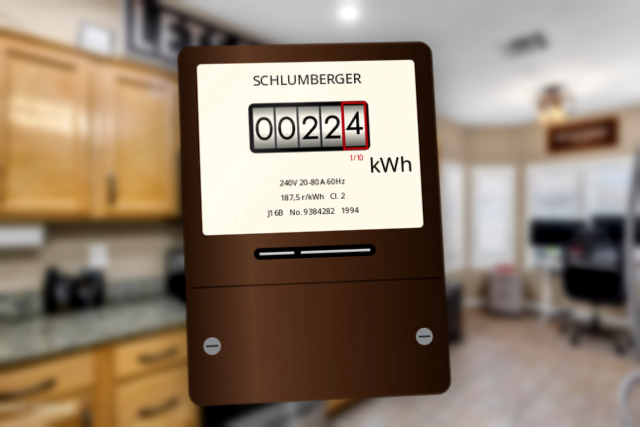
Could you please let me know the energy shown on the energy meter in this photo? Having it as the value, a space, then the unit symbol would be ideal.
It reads 22.4 kWh
